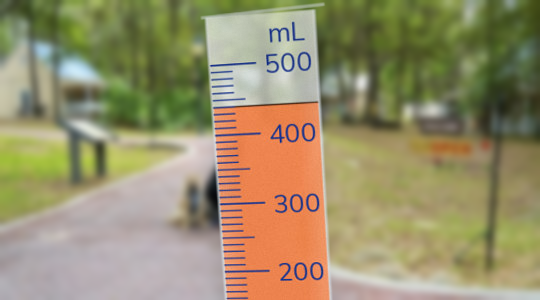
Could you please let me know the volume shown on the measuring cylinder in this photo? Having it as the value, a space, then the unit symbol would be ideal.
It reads 440 mL
